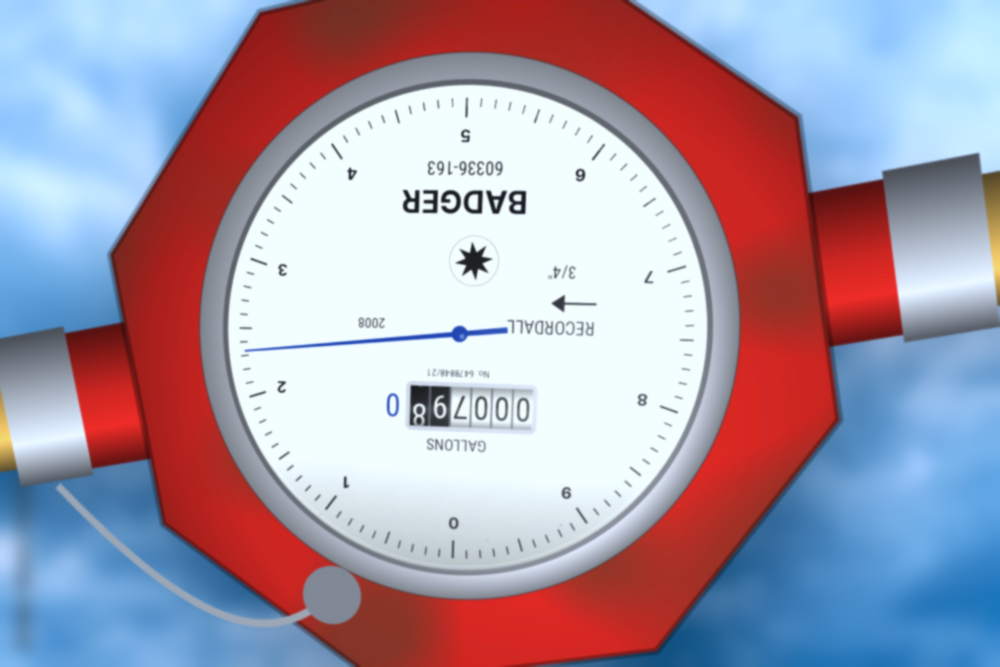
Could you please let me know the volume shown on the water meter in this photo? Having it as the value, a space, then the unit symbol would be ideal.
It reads 7982.3 gal
